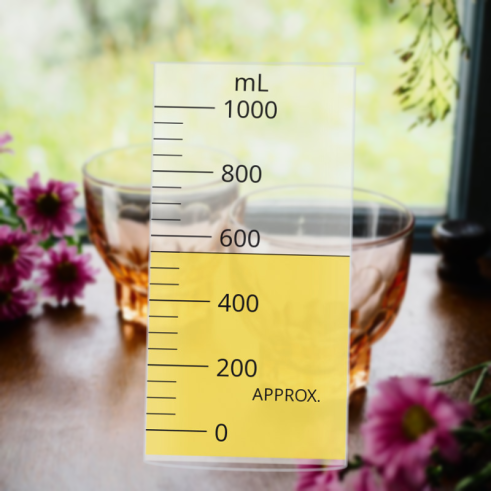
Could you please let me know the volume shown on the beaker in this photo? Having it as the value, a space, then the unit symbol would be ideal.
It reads 550 mL
